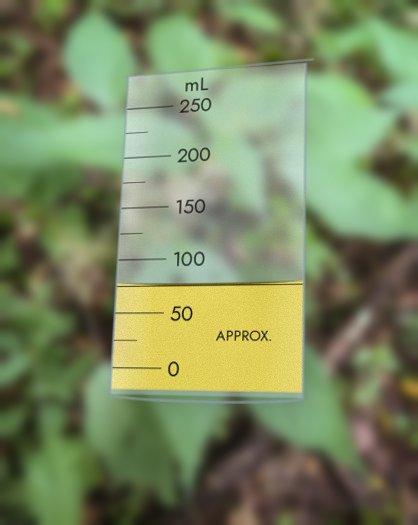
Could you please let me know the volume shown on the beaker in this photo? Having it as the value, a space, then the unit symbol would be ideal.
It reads 75 mL
